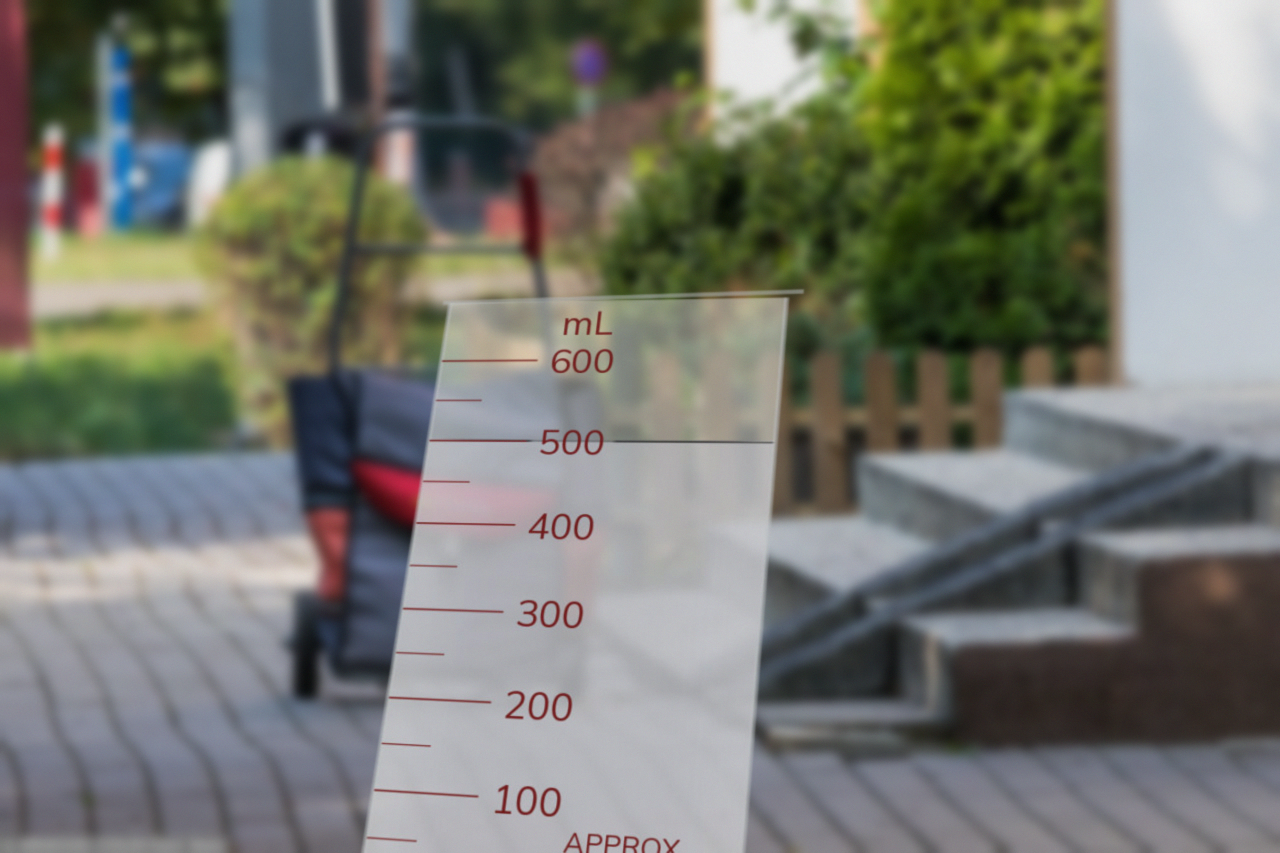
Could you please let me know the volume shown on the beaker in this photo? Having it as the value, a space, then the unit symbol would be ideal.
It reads 500 mL
